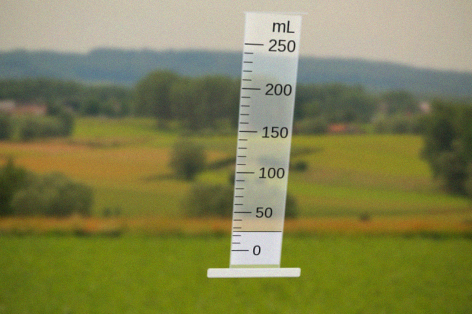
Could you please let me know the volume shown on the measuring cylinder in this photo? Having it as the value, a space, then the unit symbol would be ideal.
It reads 25 mL
